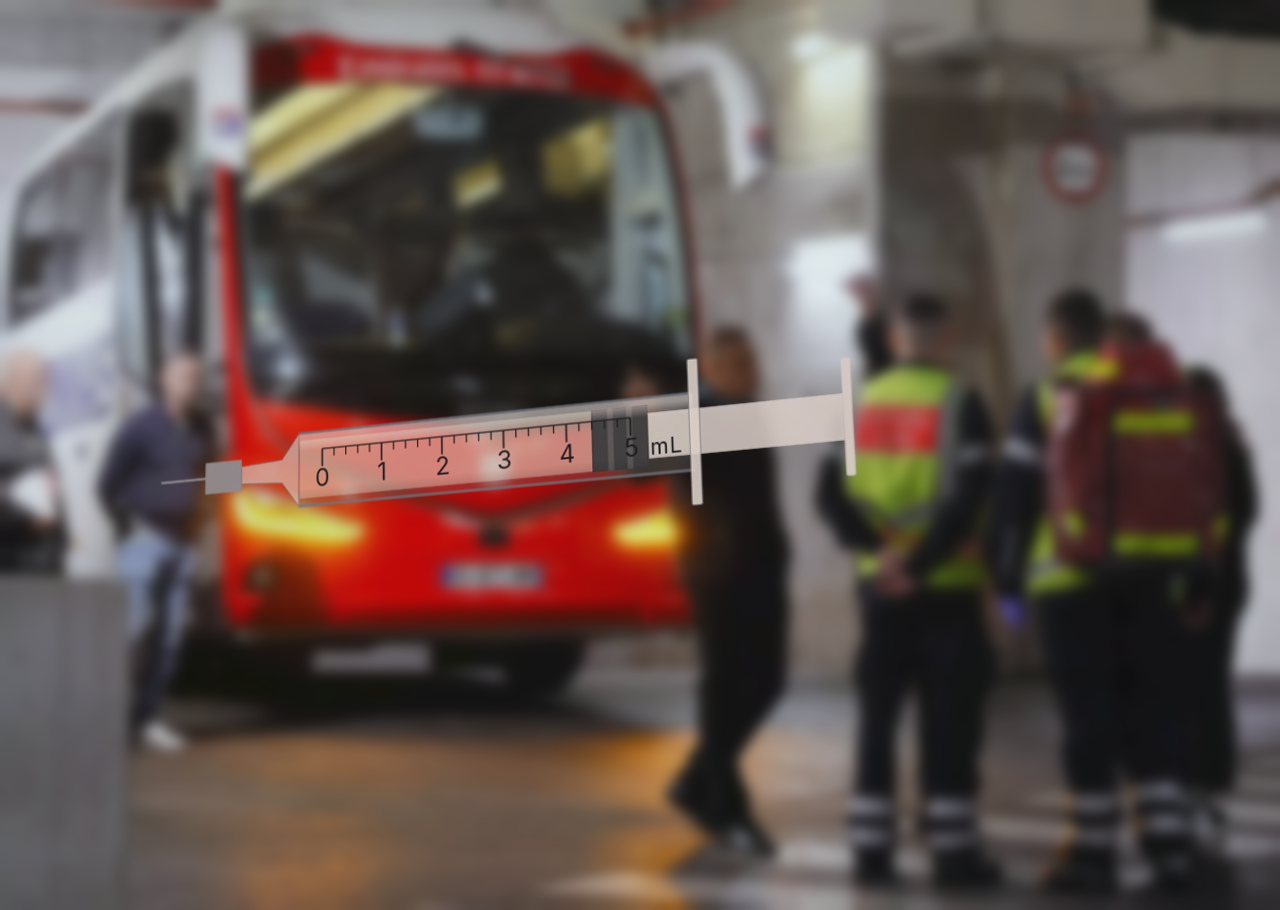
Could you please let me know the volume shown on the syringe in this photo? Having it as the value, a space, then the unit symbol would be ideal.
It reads 4.4 mL
